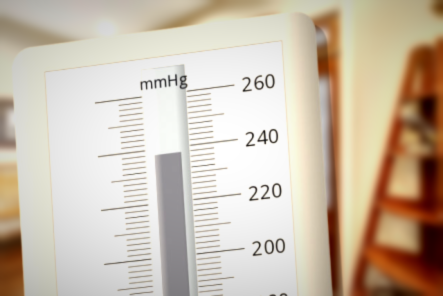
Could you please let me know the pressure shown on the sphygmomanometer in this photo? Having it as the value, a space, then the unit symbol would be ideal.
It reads 238 mmHg
